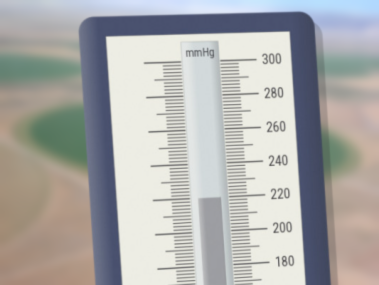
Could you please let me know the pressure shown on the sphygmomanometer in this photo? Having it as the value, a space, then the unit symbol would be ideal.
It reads 220 mmHg
